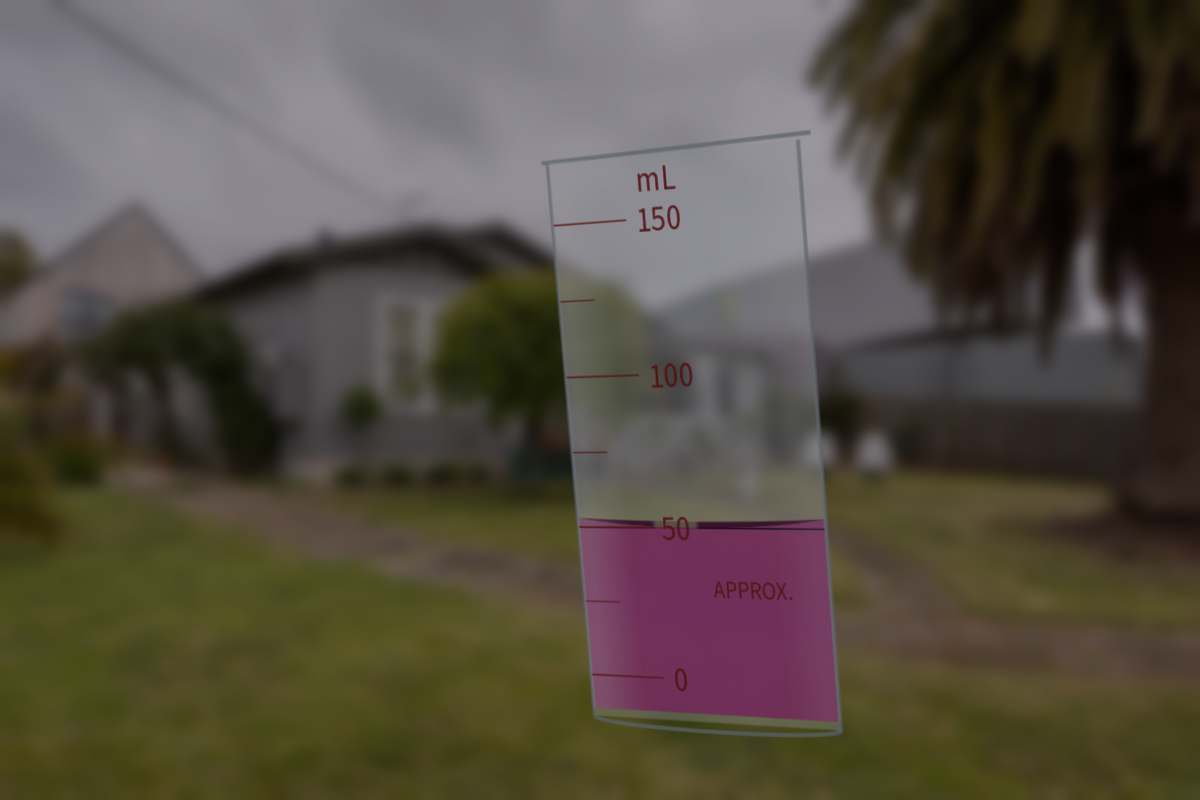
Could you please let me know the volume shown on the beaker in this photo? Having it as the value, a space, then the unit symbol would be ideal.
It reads 50 mL
